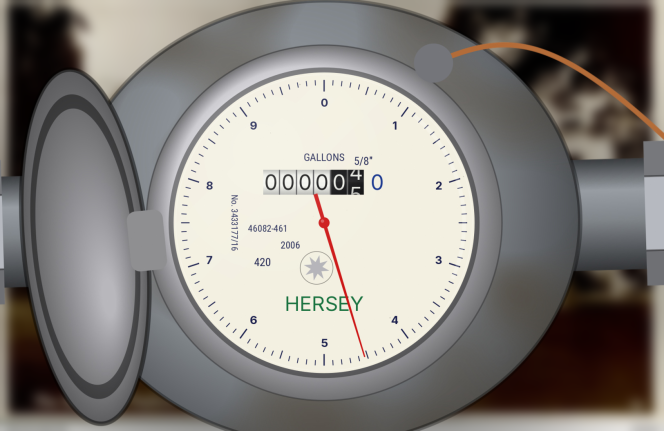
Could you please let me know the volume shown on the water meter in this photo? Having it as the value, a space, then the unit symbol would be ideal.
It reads 44.5 gal
